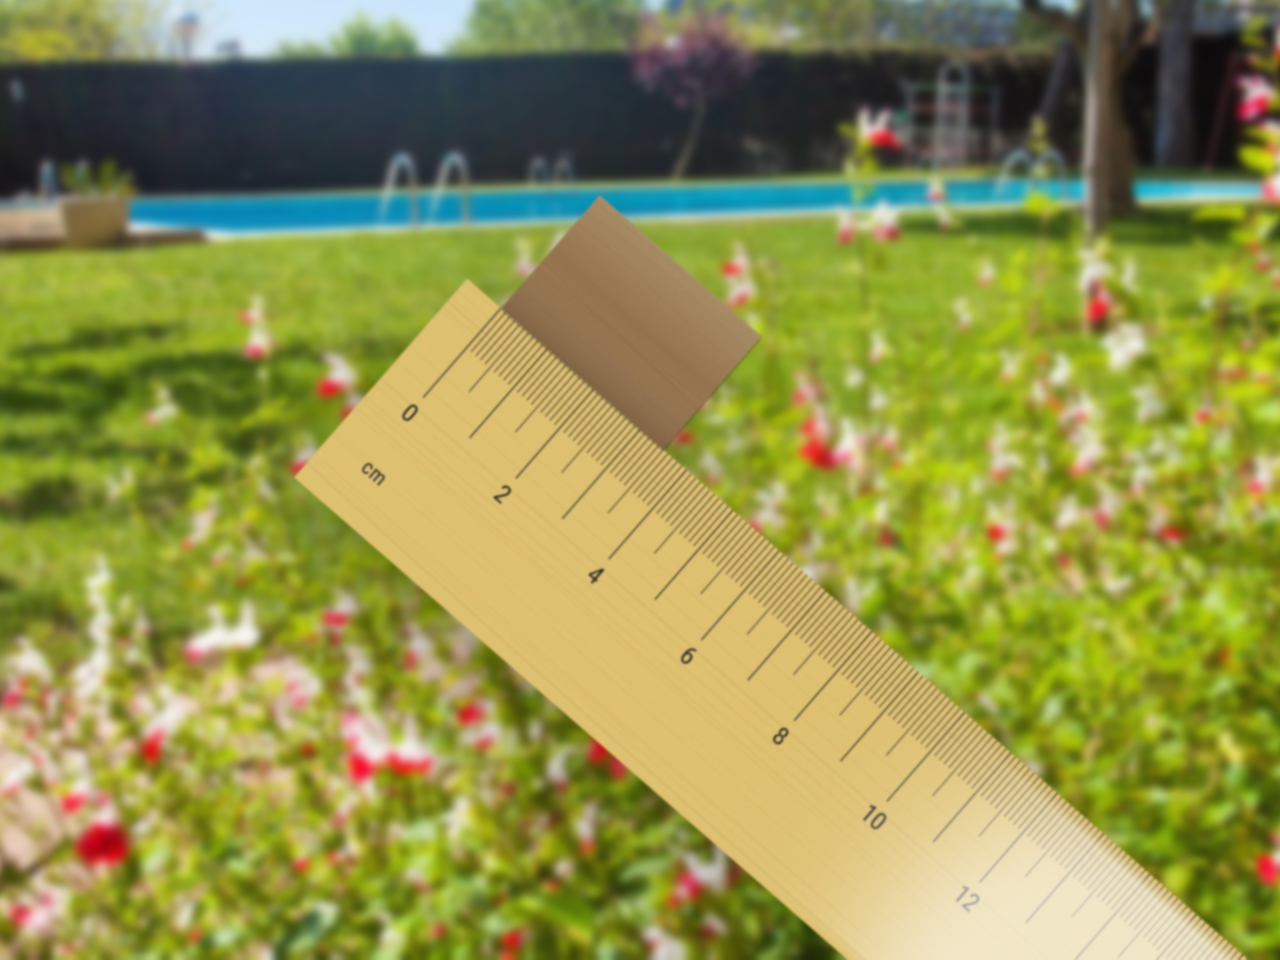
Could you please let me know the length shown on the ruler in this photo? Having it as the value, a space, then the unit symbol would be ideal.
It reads 3.5 cm
